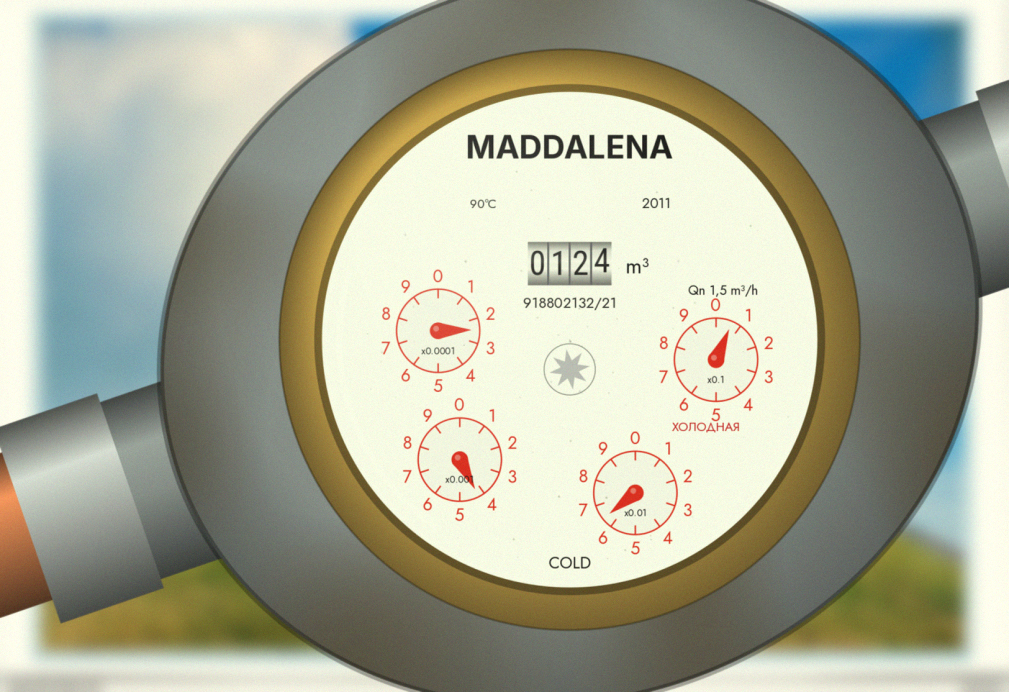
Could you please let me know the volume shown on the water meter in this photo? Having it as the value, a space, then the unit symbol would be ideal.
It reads 124.0642 m³
